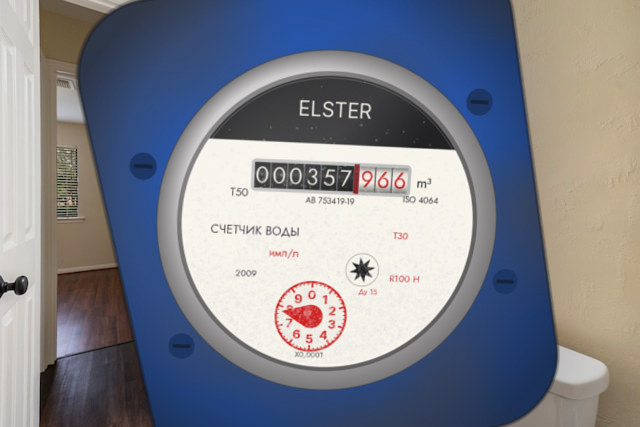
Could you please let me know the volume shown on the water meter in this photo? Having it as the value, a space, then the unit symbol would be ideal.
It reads 357.9667 m³
